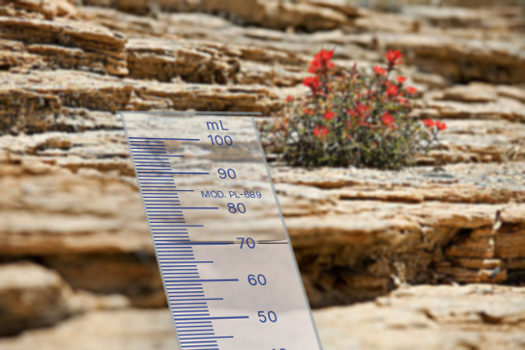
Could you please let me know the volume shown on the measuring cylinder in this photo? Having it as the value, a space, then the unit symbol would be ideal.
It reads 70 mL
